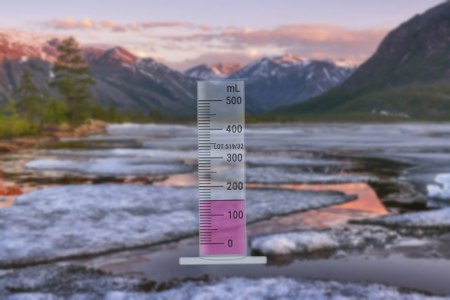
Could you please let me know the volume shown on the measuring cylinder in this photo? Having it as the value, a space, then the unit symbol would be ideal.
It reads 150 mL
